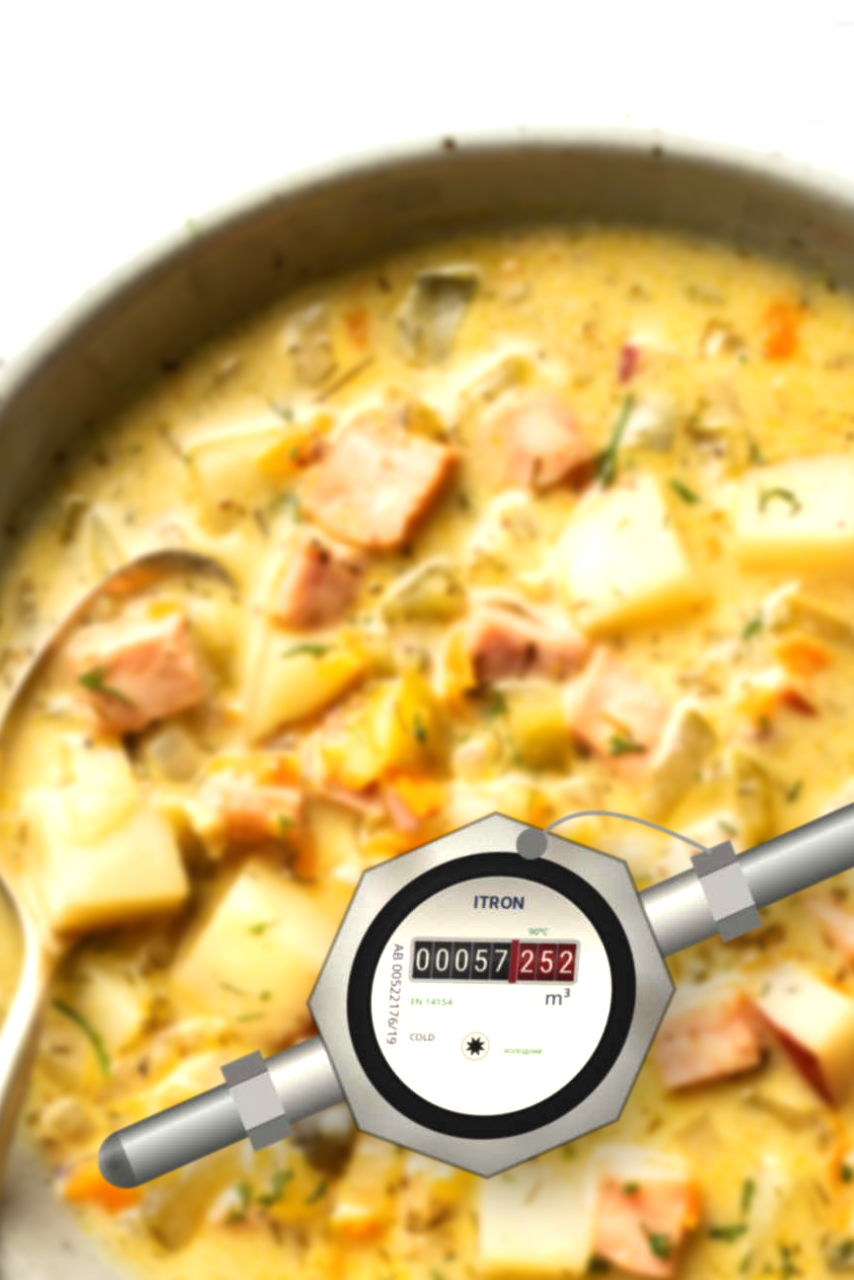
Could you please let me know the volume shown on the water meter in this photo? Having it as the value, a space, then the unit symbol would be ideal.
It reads 57.252 m³
